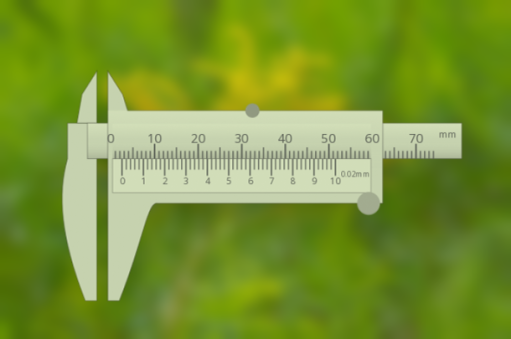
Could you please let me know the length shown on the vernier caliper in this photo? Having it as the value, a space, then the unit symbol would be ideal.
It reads 2.5 mm
